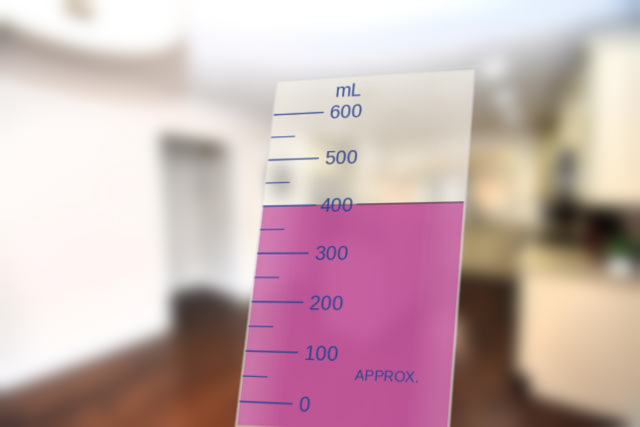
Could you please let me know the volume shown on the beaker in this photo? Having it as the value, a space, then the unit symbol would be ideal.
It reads 400 mL
